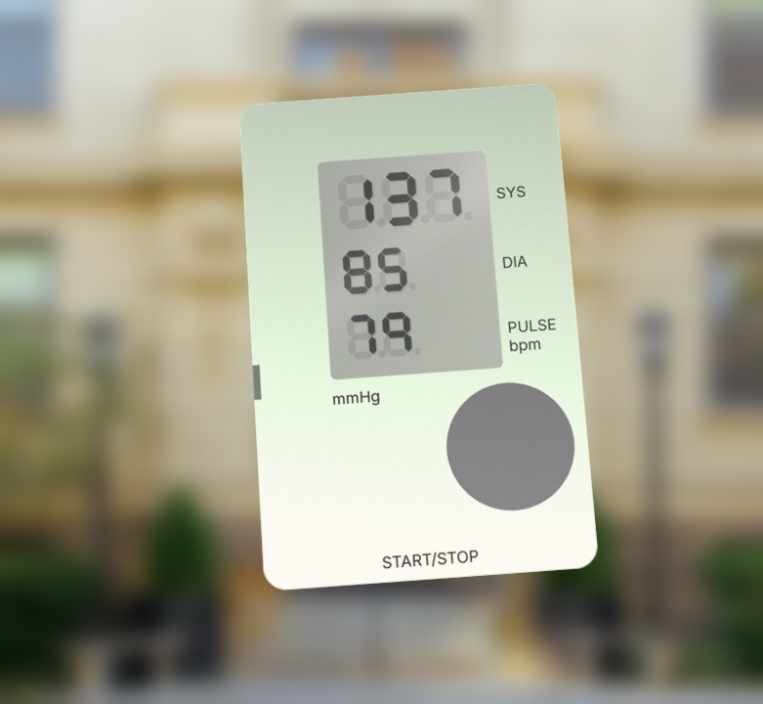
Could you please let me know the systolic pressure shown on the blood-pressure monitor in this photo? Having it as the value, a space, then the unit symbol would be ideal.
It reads 137 mmHg
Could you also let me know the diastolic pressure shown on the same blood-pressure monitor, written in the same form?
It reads 85 mmHg
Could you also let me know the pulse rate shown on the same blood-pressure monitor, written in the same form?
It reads 79 bpm
